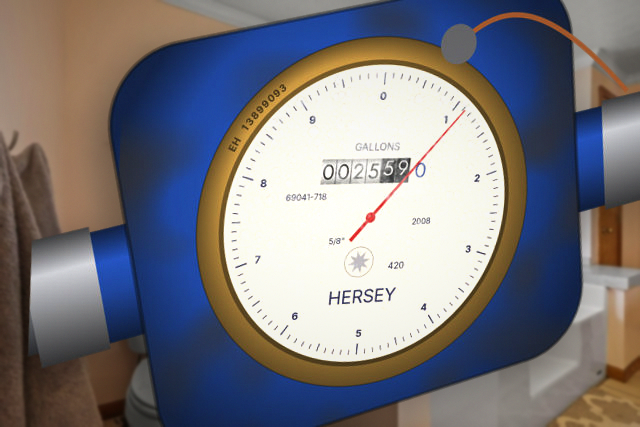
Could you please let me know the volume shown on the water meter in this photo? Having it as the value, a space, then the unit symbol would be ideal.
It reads 25591.1 gal
